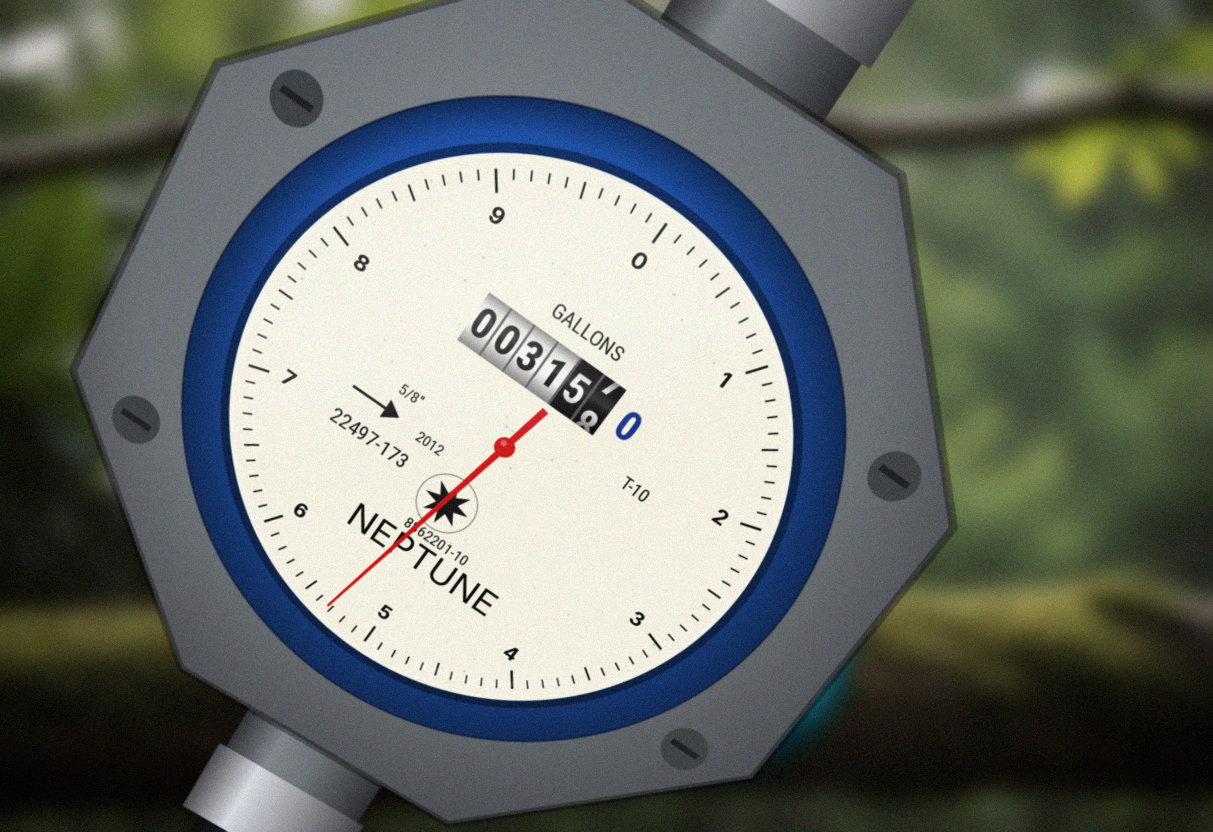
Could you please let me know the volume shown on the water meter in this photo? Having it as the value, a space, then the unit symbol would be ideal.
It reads 31575.3 gal
